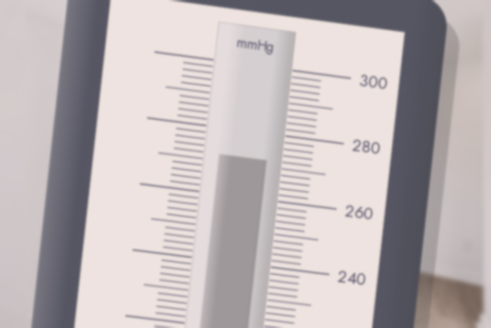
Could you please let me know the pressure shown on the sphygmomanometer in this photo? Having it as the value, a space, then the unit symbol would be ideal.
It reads 272 mmHg
